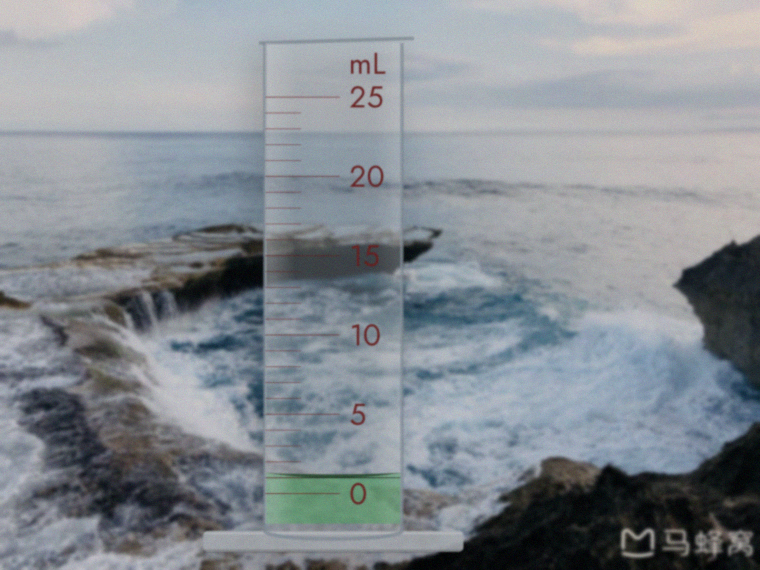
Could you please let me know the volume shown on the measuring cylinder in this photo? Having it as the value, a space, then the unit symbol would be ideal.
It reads 1 mL
